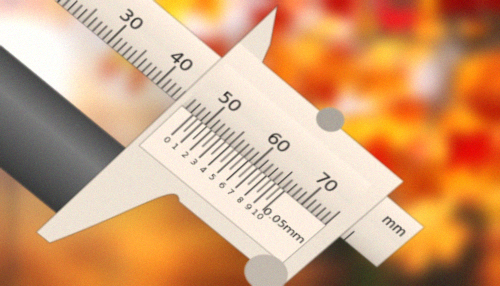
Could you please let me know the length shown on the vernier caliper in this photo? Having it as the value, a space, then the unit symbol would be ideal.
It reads 47.5 mm
